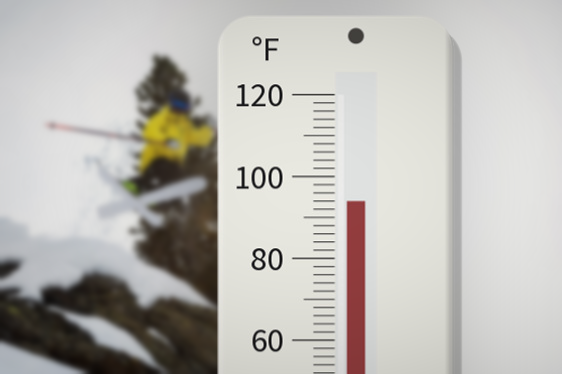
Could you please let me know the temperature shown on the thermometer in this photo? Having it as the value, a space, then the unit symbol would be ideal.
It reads 94 °F
